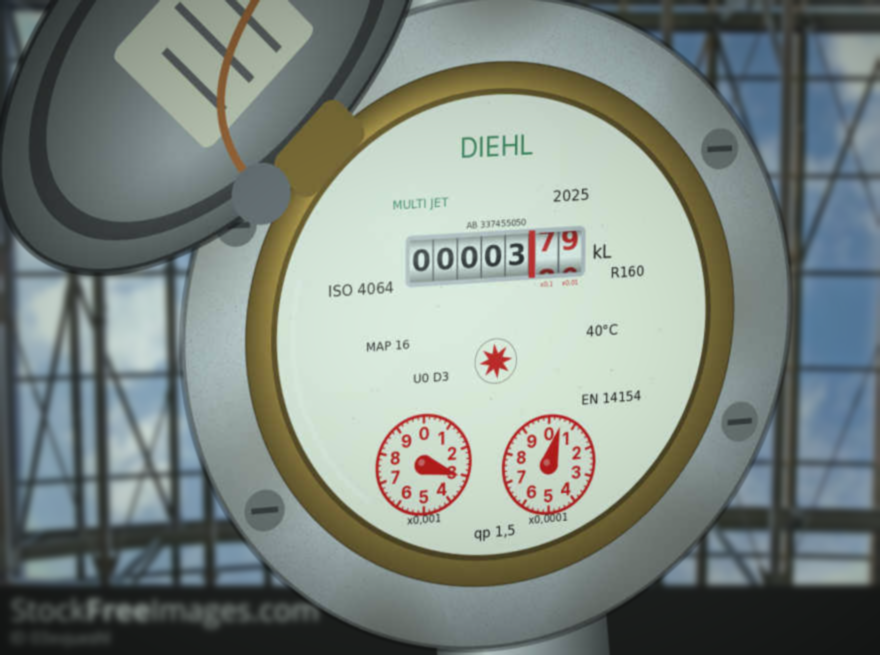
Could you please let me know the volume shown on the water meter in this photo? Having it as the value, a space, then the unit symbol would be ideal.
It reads 3.7930 kL
